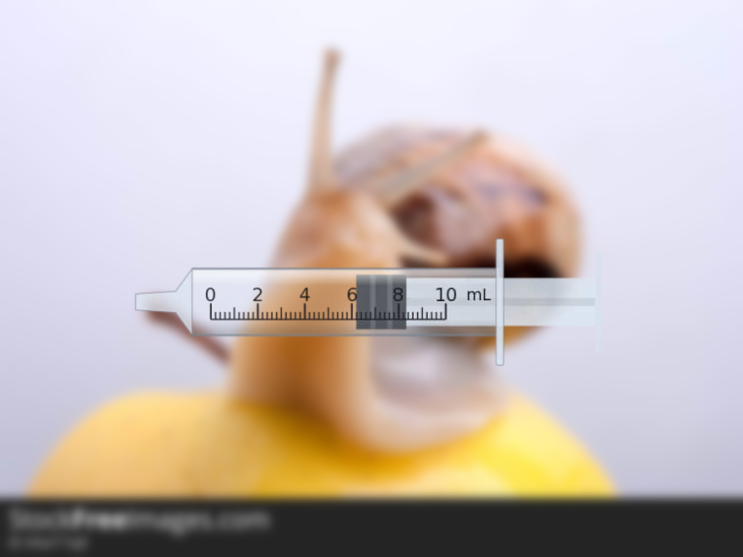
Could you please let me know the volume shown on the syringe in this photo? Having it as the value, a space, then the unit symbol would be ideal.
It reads 6.2 mL
